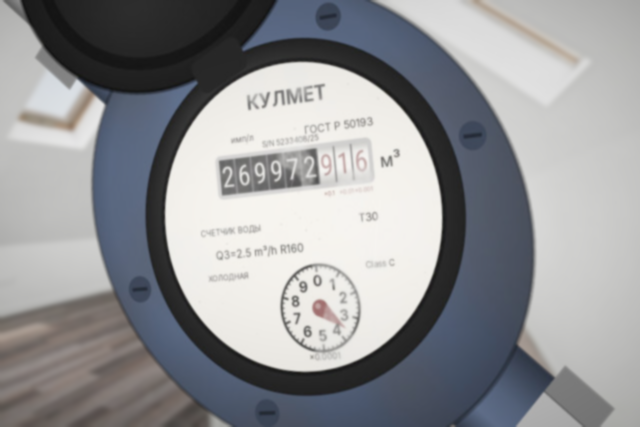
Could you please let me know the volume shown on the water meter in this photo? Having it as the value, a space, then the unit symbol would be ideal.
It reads 269972.9163 m³
